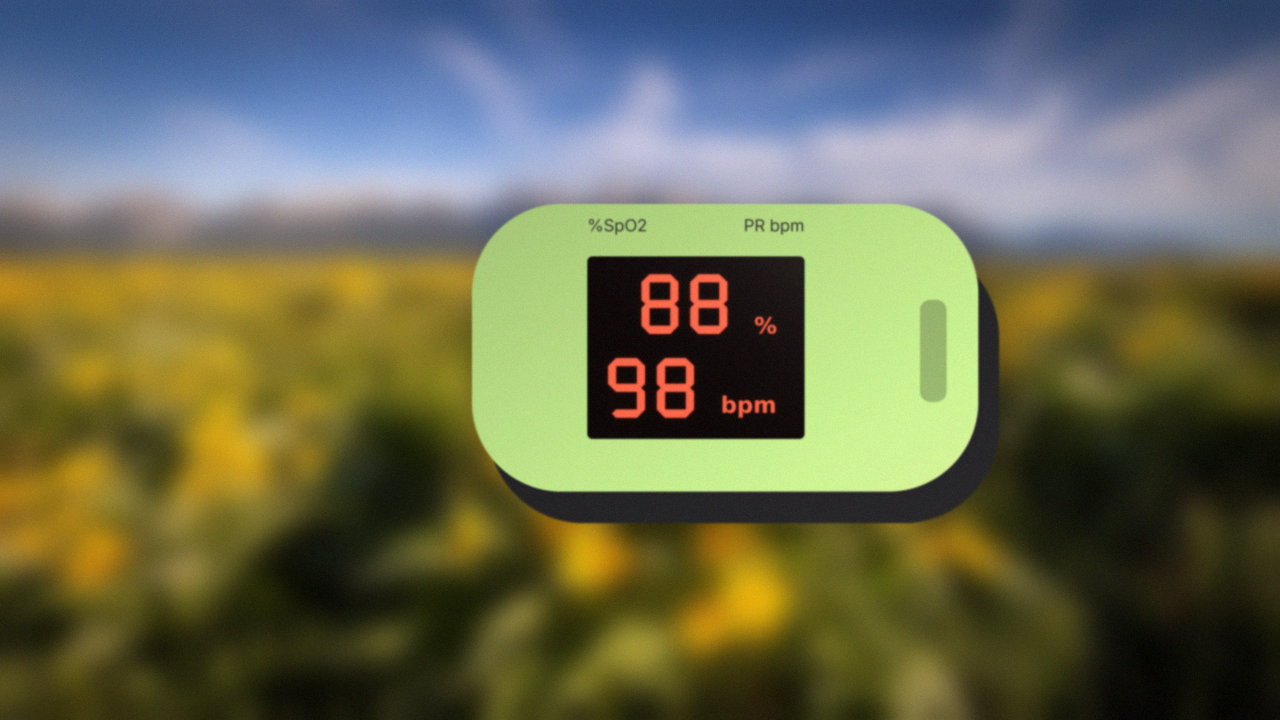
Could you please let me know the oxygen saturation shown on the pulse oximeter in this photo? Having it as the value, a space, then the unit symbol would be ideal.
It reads 88 %
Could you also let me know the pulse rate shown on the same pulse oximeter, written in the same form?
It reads 98 bpm
